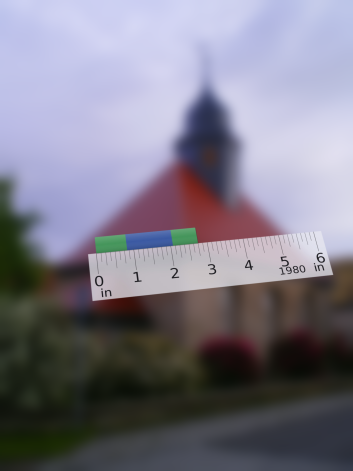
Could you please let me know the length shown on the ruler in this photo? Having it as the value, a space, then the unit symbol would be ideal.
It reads 2.75 in
